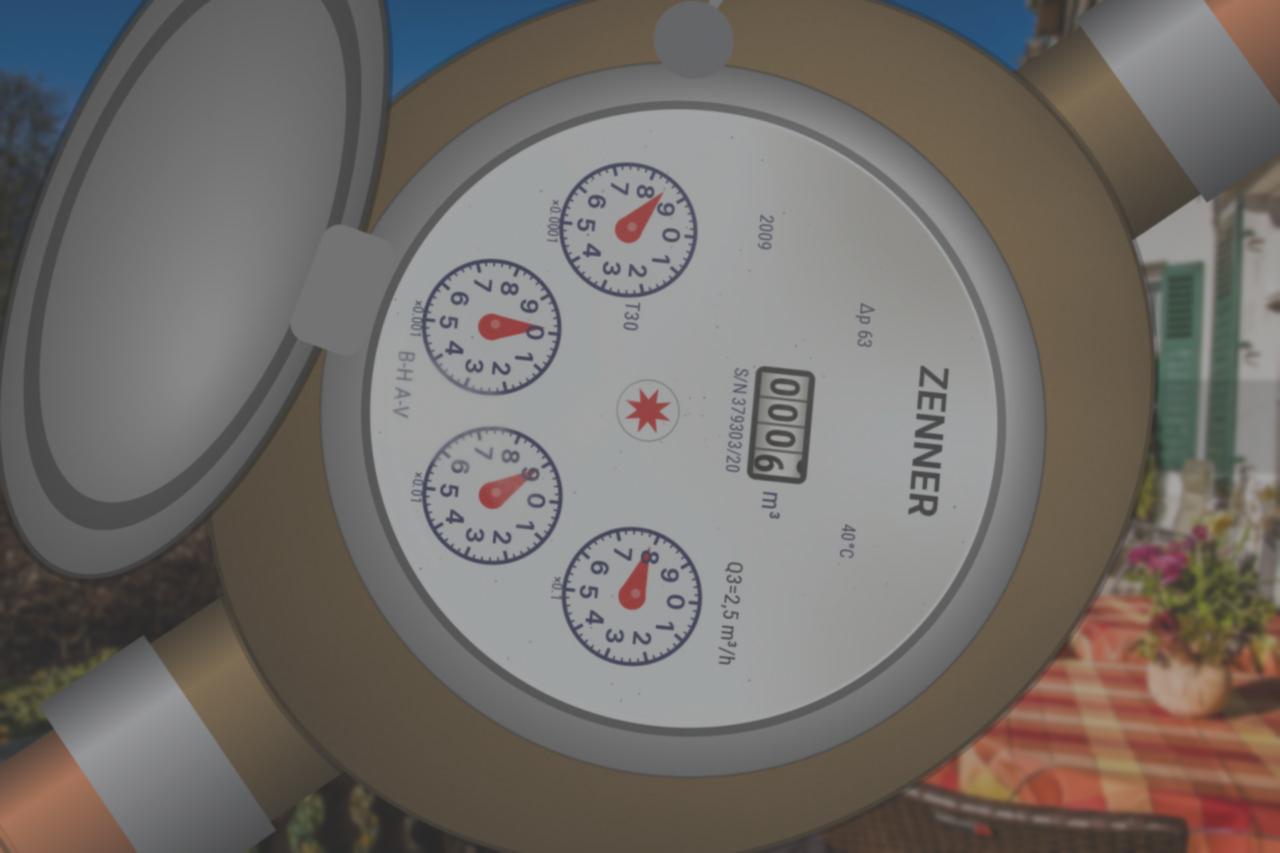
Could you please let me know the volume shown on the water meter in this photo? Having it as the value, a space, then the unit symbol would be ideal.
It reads 5.7898 m³
